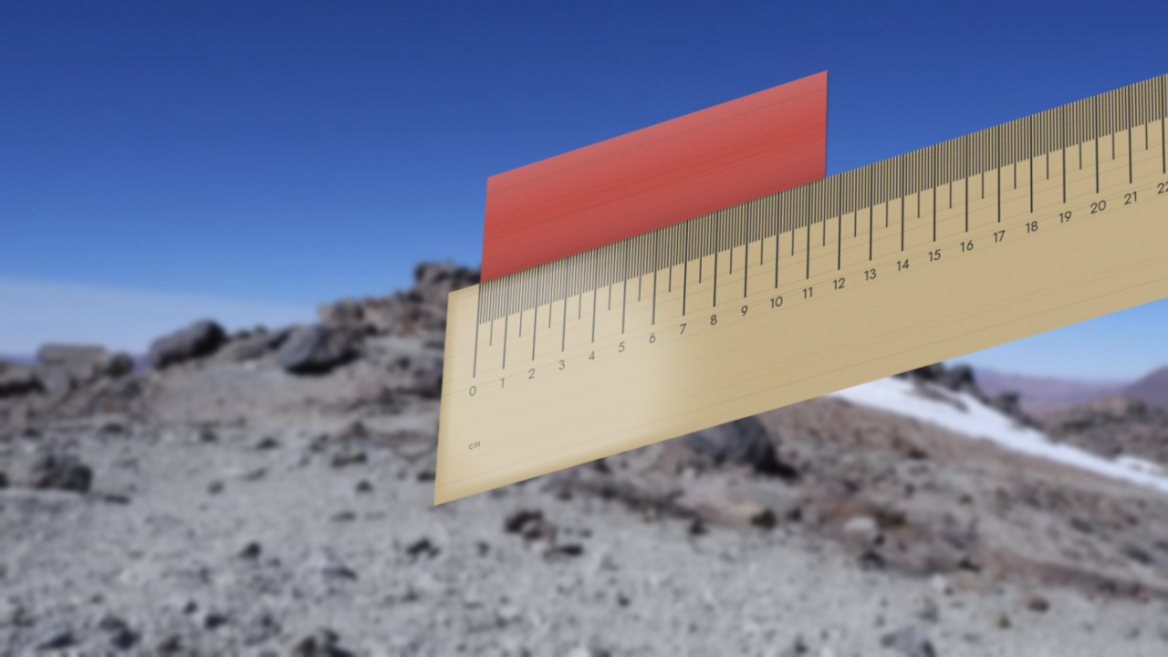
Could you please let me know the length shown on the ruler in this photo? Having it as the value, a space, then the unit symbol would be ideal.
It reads 11.5 cm
